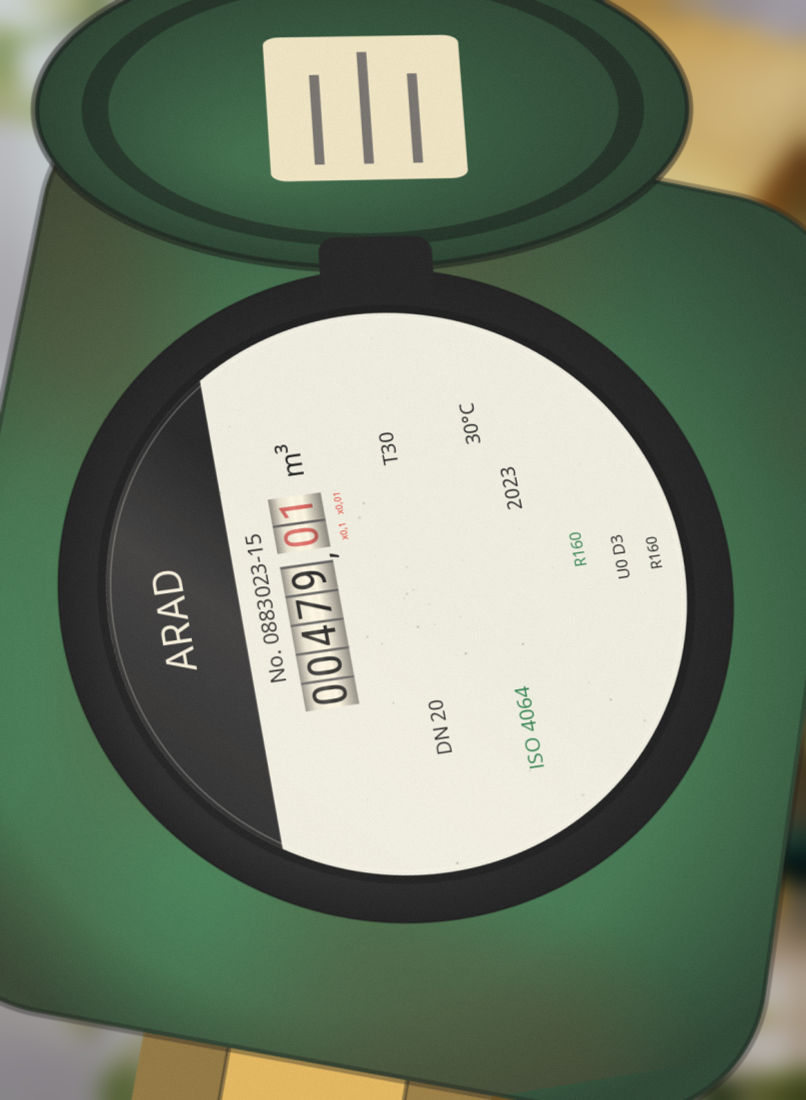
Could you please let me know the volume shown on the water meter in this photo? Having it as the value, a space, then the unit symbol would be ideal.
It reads 479.01 m³
